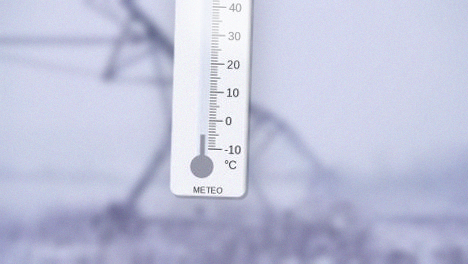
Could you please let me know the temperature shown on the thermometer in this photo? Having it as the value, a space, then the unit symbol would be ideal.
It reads -5 °C
